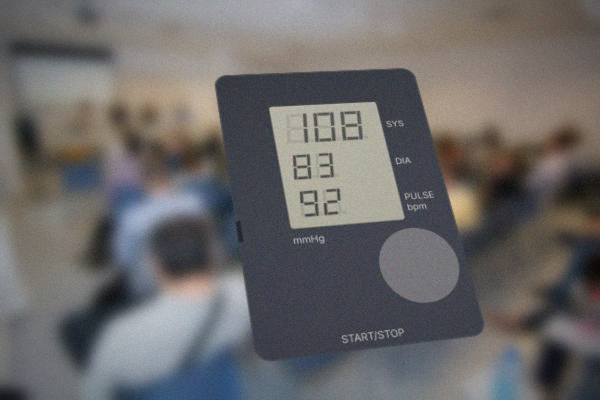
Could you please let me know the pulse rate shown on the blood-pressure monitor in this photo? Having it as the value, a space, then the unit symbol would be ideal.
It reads 92 bpm
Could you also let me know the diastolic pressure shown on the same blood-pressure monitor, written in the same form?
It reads 83 mmHg
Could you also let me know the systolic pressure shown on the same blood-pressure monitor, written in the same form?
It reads 108 mmHg
